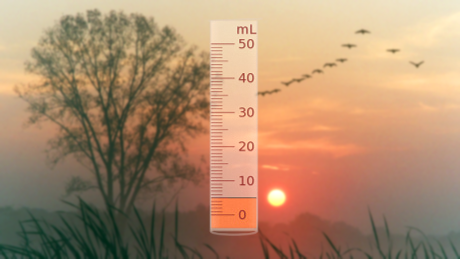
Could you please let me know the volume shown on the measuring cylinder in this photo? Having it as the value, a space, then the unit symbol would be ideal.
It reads 5 mL
